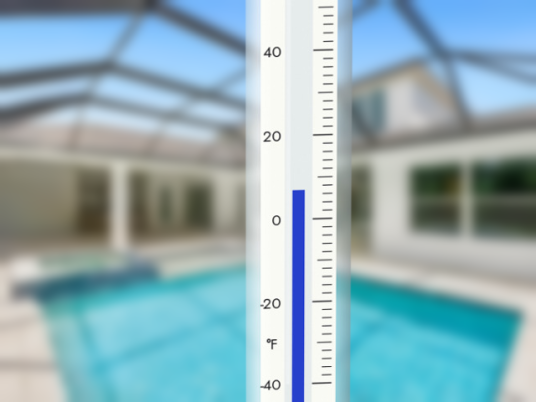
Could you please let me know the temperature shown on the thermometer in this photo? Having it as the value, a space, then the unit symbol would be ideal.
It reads 7 °F
